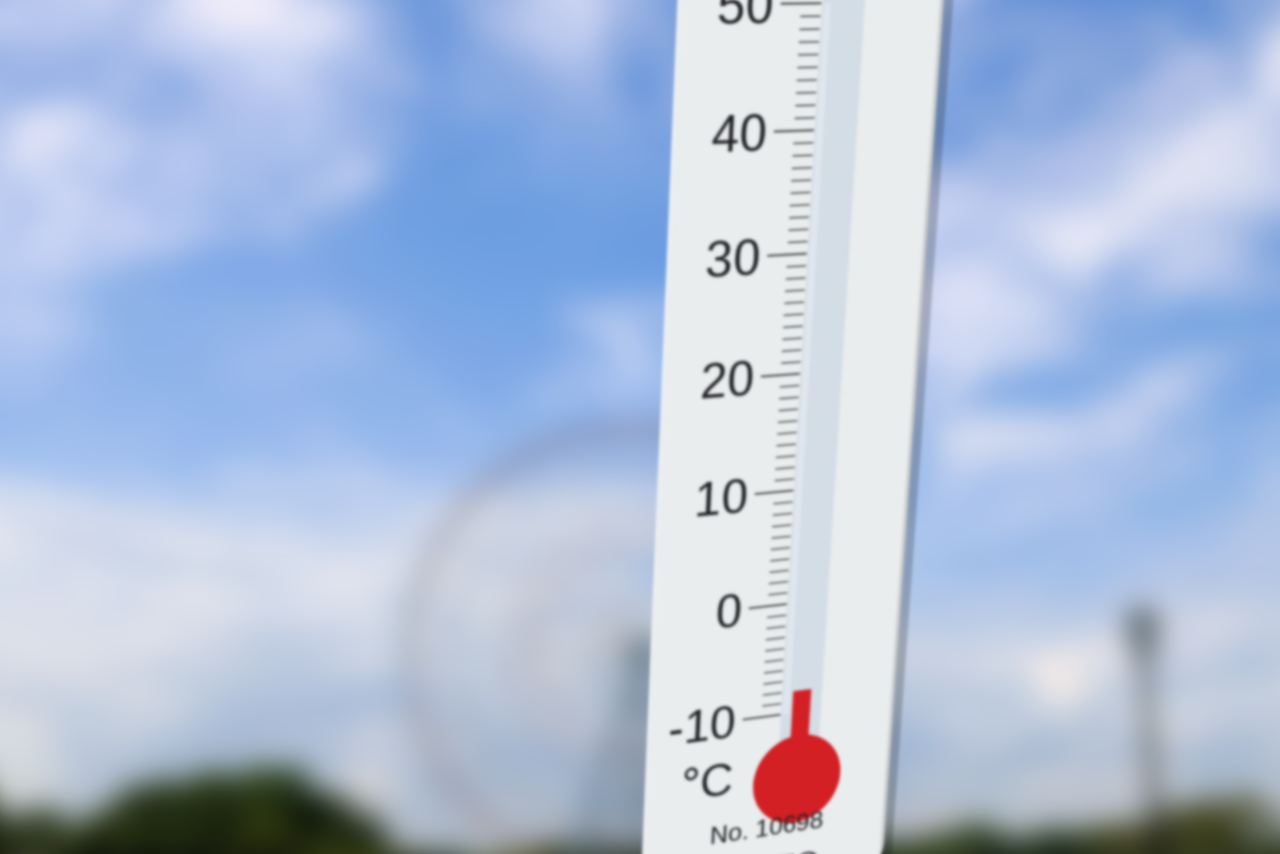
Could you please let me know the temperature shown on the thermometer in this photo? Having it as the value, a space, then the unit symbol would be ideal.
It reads -8 °C
